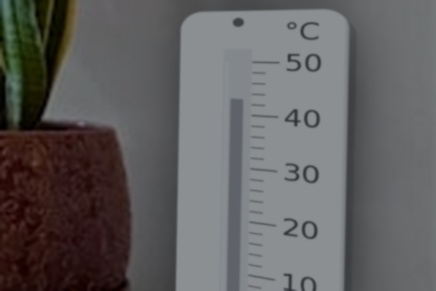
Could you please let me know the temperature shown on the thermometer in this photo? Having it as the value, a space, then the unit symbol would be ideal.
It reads 43 °C
